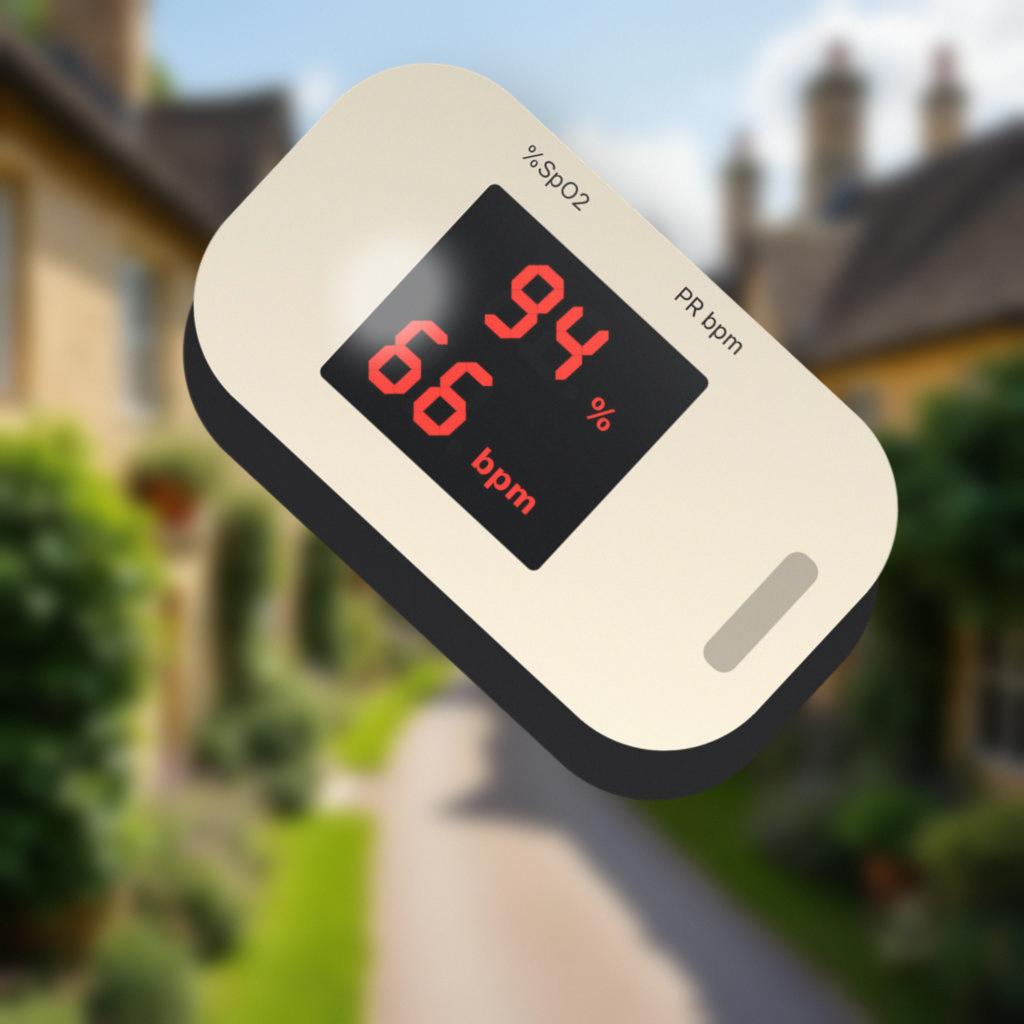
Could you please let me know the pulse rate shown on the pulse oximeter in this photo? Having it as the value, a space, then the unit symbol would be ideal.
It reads 66 bpm
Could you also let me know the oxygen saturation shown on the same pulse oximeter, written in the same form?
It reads 94 %
